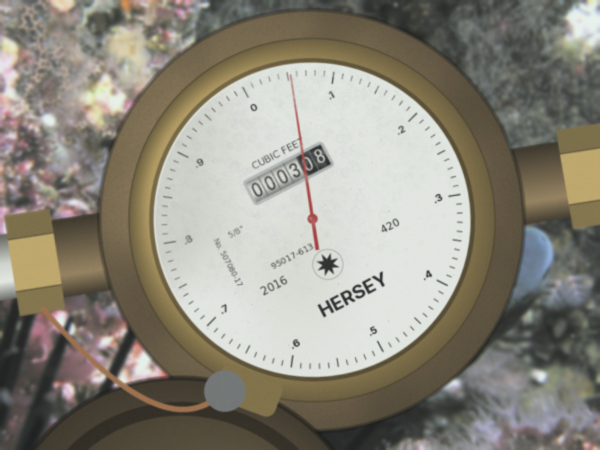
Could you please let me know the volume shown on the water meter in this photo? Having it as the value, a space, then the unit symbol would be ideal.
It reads 308.05 ft³
